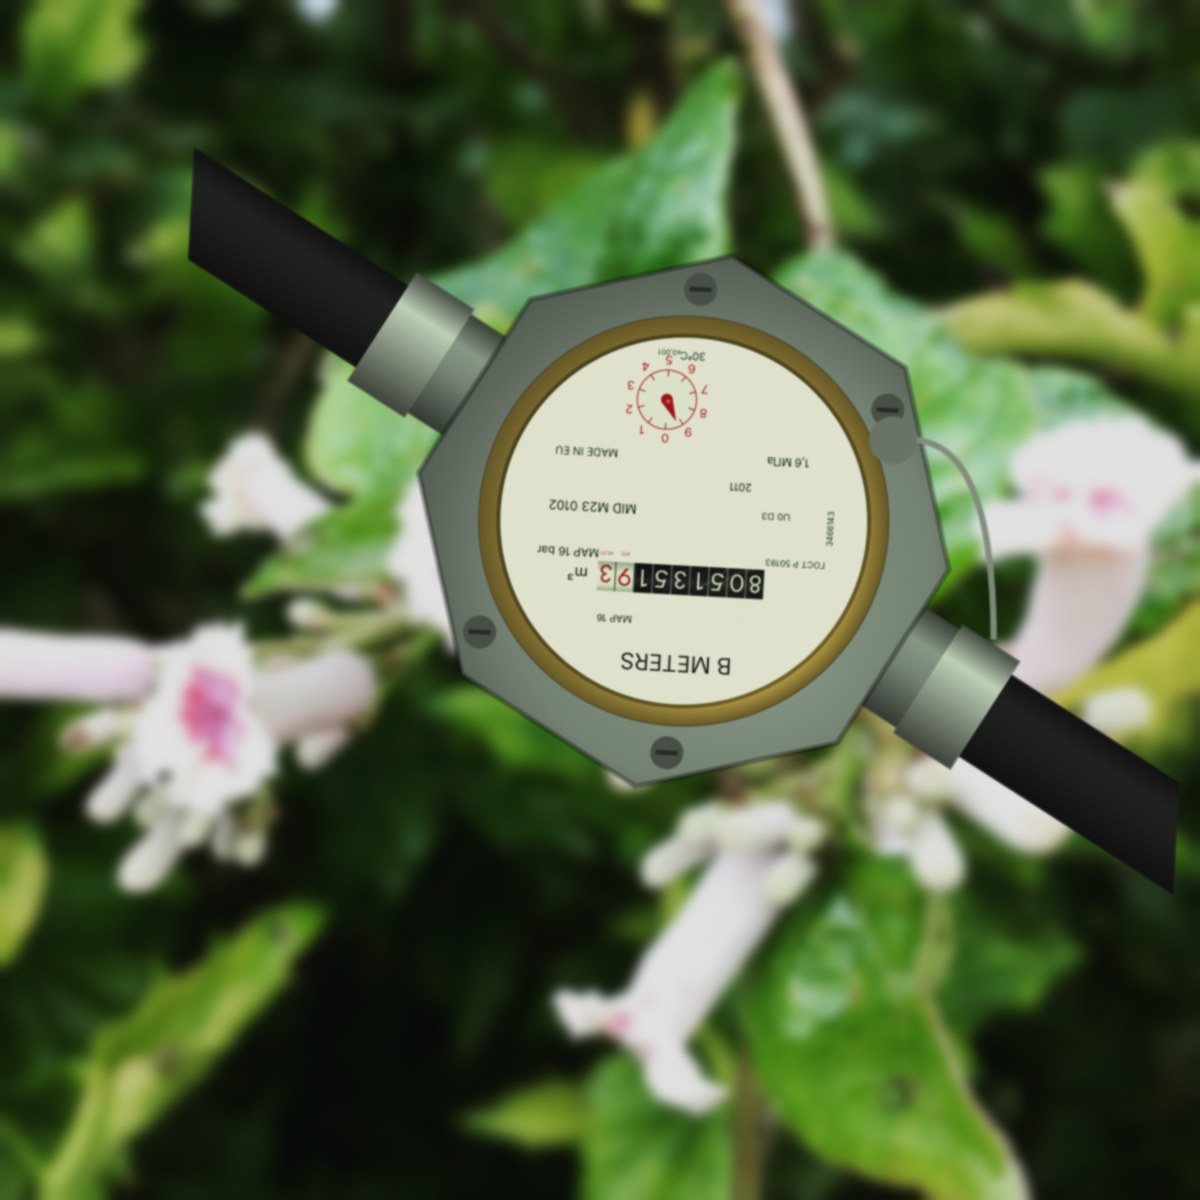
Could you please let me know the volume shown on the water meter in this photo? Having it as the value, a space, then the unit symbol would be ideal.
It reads 8051351.929 m³
